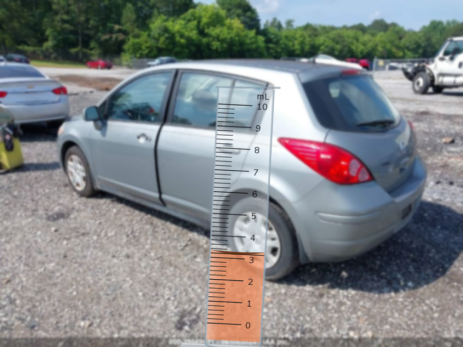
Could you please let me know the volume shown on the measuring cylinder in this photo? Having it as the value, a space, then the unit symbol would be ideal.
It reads 3.2 mL
